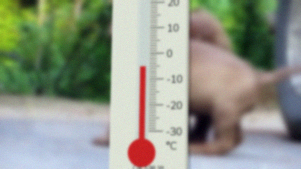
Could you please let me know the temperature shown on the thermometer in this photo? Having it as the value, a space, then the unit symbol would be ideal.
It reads -5 °C
